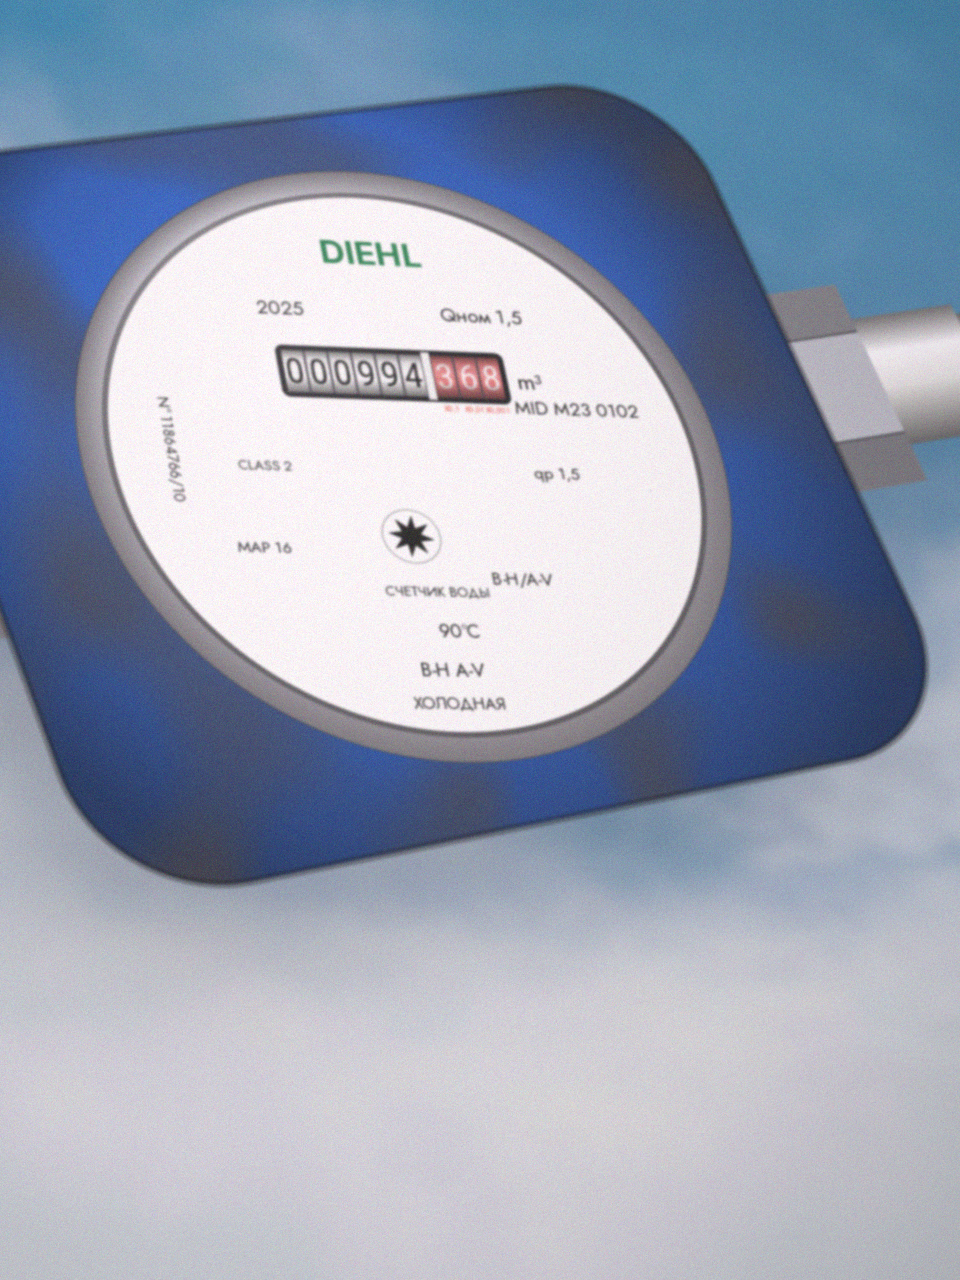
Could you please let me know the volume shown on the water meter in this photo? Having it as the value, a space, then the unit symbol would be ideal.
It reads 994.368 m³
